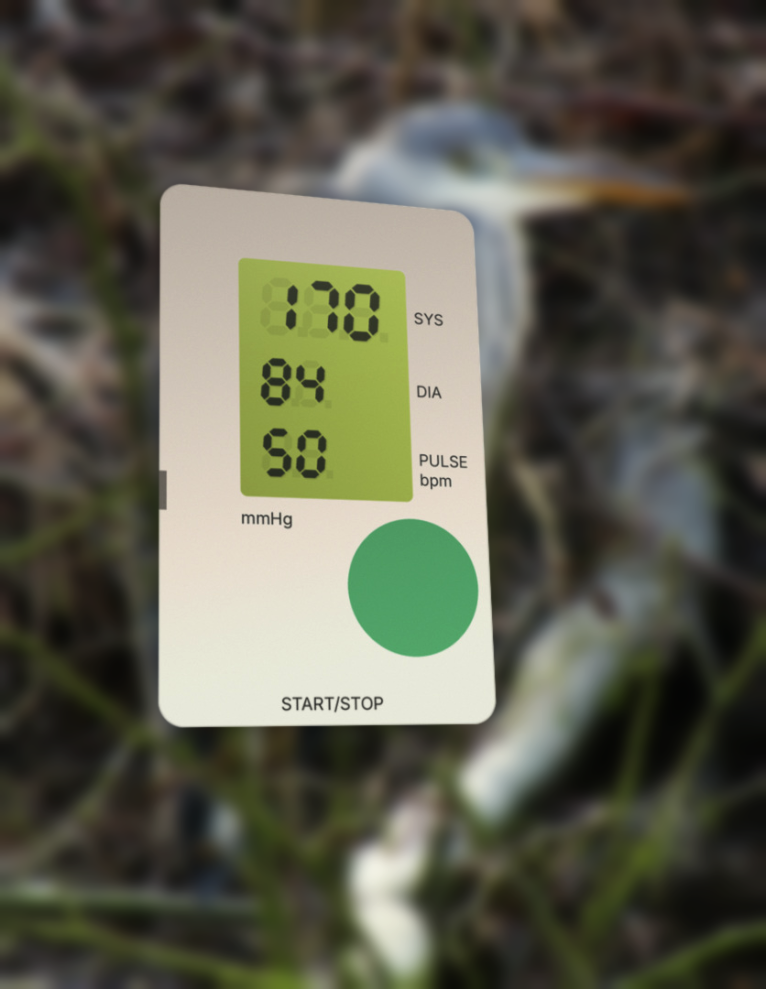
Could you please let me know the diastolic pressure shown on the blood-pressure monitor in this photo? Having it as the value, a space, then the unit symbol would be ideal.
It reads 84 mmHg
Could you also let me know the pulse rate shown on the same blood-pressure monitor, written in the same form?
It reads 50 bpm
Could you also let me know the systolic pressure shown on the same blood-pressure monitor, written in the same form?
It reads 170 mmHg
